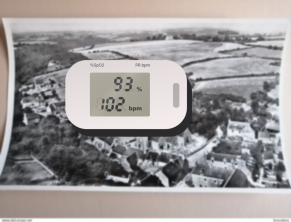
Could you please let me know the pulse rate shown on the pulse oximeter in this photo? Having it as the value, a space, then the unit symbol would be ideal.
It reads 102 bpm
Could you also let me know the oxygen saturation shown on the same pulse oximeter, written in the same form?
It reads 93 %
